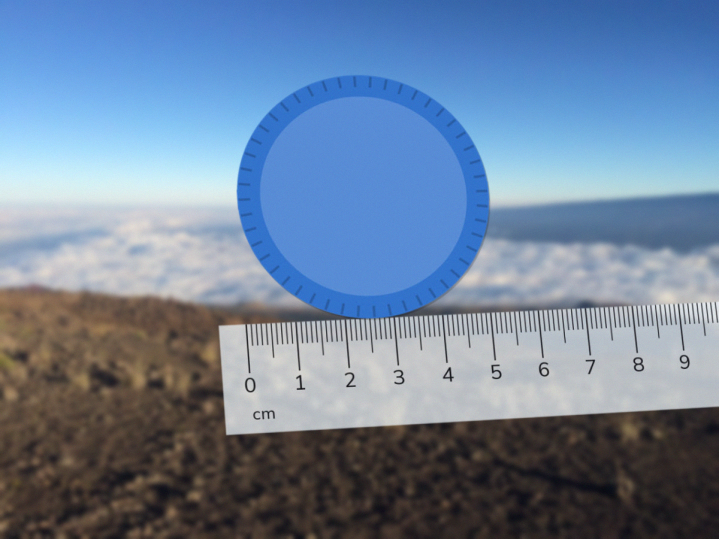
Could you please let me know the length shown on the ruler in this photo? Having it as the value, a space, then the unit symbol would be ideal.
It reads 5.2 cm
